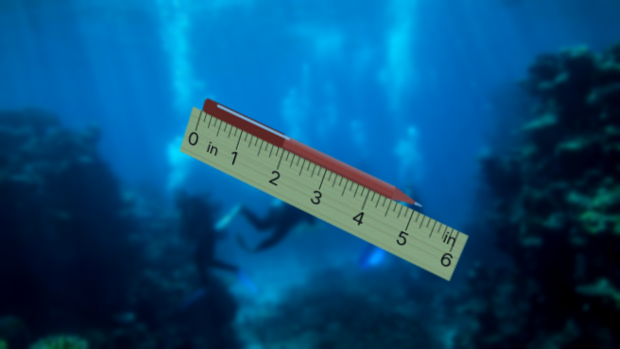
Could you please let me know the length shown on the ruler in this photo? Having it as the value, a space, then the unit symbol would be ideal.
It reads 5.125 in
